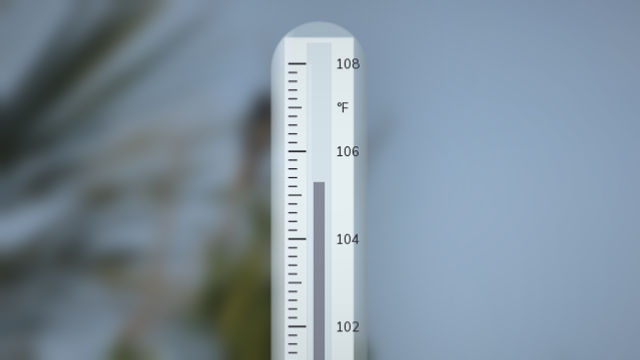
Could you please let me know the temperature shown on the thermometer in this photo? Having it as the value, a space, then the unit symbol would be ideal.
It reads 105.3 °F
